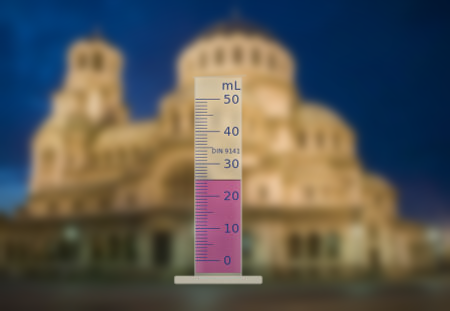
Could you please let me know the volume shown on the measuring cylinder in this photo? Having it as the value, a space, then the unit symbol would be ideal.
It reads 25 mL
